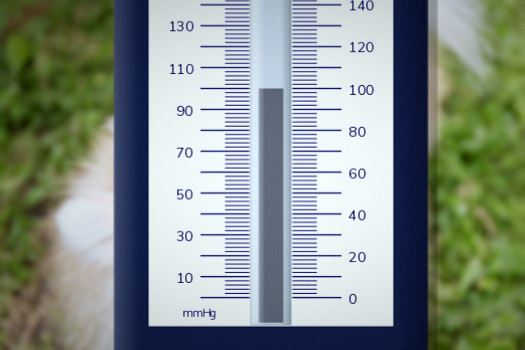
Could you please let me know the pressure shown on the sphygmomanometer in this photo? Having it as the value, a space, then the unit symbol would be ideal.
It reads 100 mmHg
